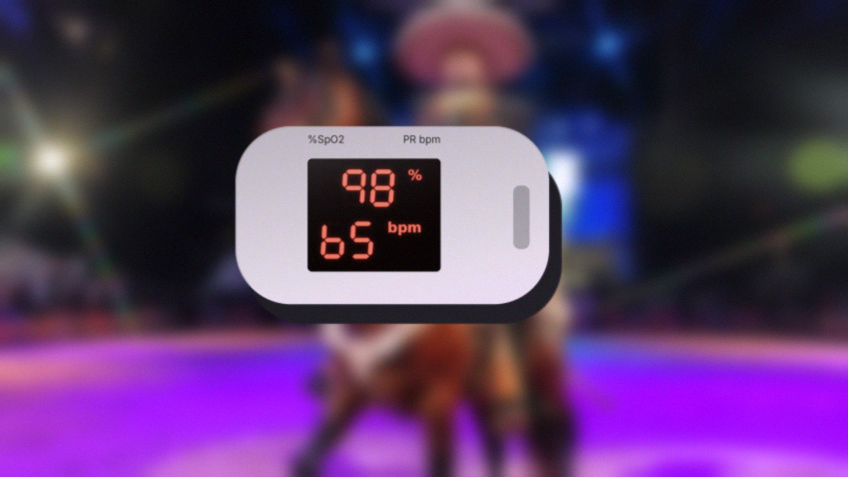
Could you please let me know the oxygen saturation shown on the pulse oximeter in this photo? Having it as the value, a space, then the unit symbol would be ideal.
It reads 98 %
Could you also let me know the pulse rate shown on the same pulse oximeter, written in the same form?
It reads 65 bpm
